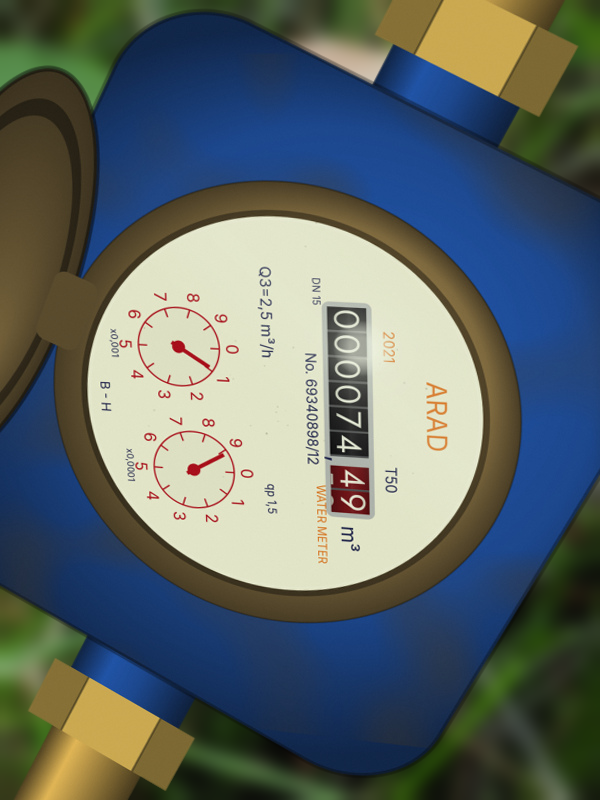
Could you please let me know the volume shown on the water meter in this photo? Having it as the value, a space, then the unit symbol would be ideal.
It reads 74.4909 m³
